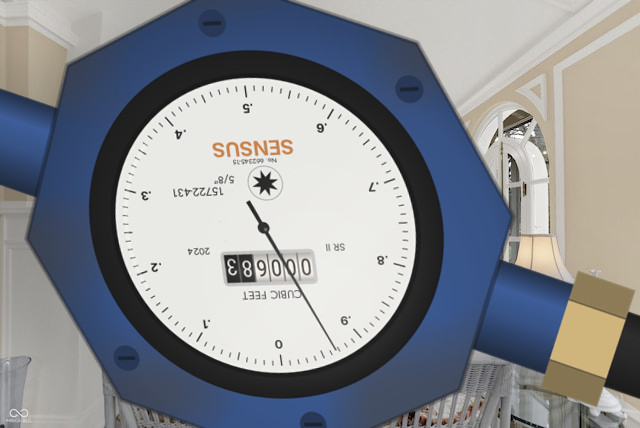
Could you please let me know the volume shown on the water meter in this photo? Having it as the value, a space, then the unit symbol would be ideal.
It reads 682.93 ft³
